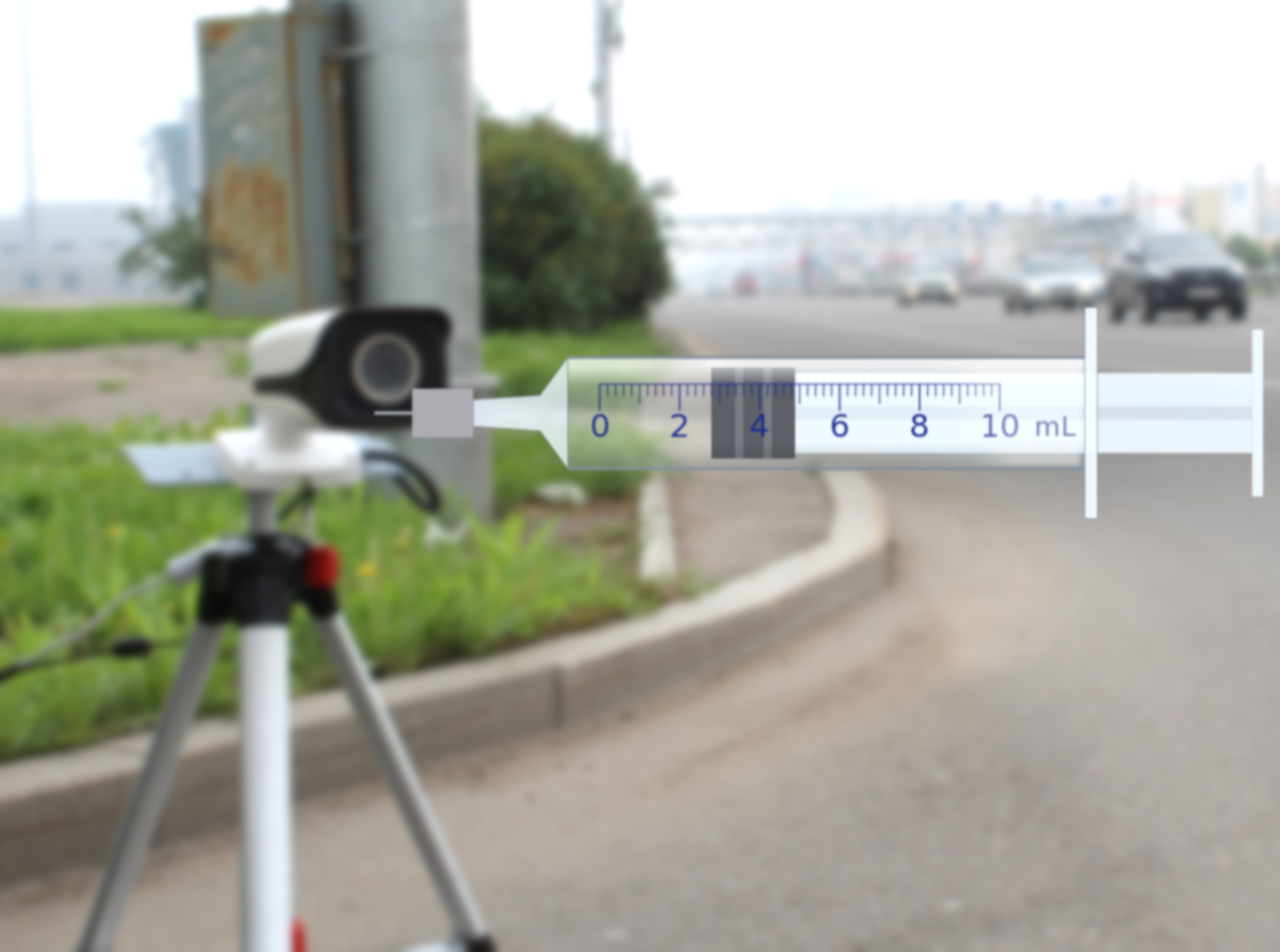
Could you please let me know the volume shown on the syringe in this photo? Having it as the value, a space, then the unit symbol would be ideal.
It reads 2.8 mL
